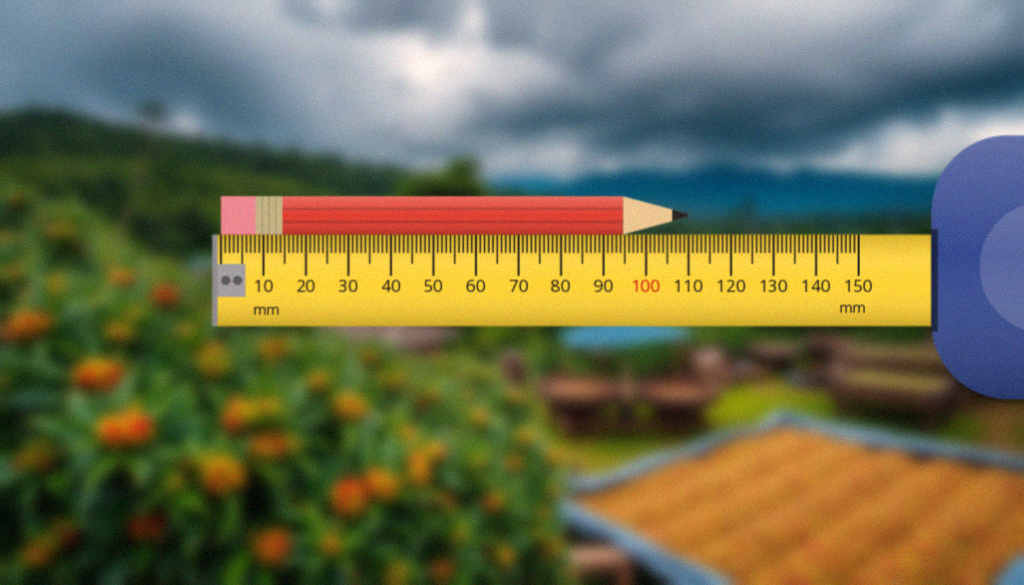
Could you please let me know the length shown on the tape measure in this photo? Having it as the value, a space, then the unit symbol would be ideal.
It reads 110 mm
